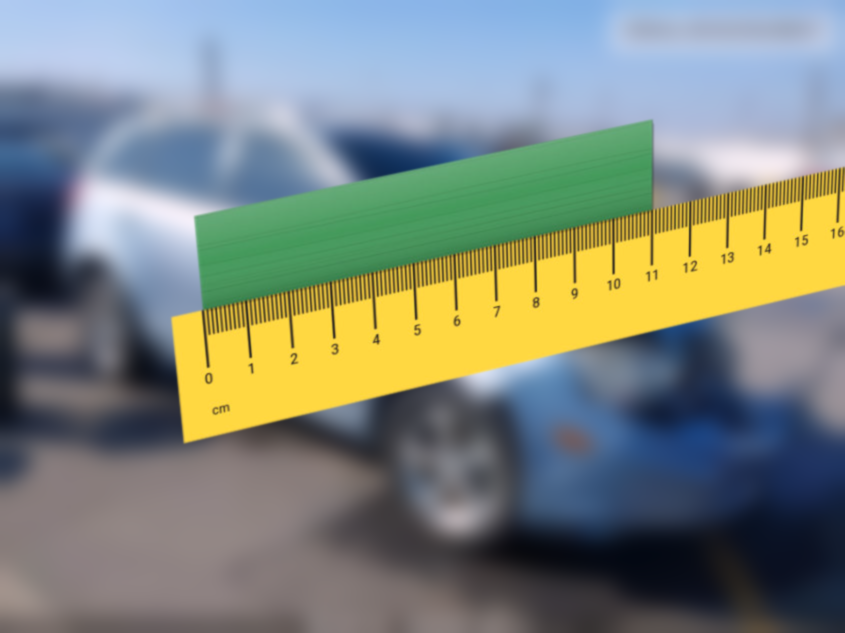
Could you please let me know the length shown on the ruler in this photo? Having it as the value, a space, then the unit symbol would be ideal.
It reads 11 cm
